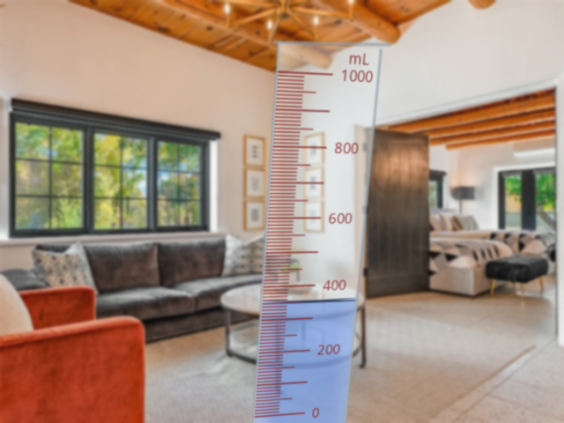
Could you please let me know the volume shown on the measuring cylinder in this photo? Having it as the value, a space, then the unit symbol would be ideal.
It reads 350 mL
